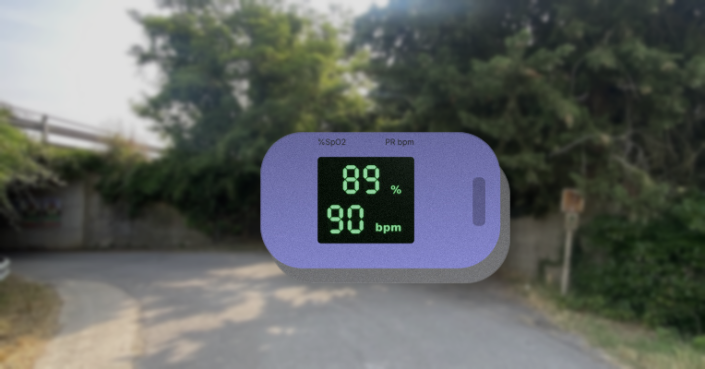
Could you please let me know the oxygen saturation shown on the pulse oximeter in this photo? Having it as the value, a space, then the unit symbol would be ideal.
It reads 89 %
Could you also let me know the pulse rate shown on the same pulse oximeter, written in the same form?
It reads 90 bpm
